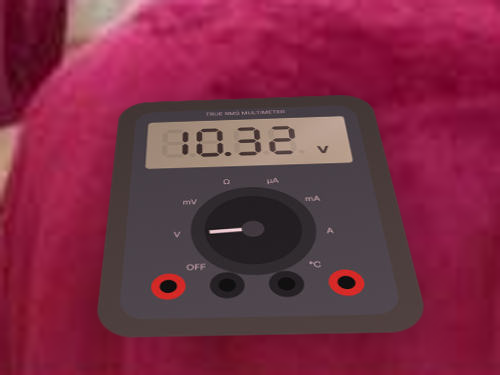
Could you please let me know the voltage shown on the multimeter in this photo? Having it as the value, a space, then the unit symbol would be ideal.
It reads 10.32 V
